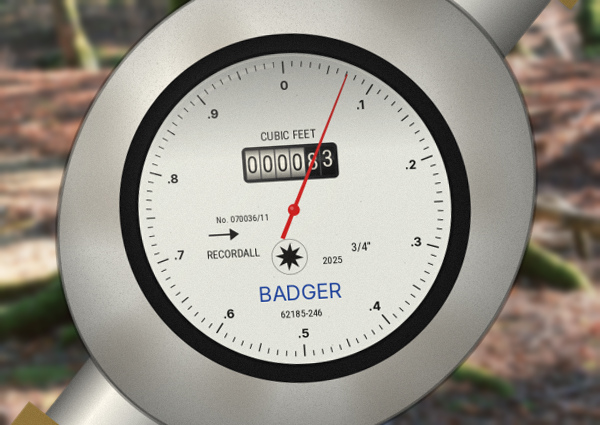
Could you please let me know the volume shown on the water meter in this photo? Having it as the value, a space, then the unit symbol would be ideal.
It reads 83.07 ft³
